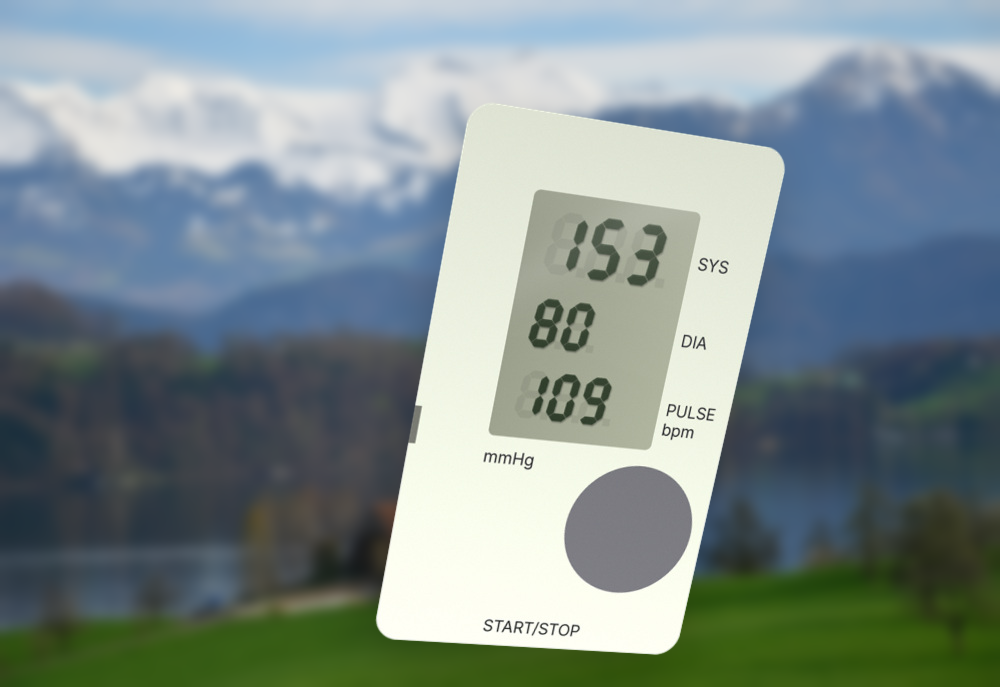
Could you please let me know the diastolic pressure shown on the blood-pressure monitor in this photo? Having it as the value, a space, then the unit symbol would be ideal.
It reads 80 mmHg
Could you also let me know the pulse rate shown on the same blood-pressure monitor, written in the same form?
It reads 109 bpm
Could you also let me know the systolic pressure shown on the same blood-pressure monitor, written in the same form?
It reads 153 mmHg
